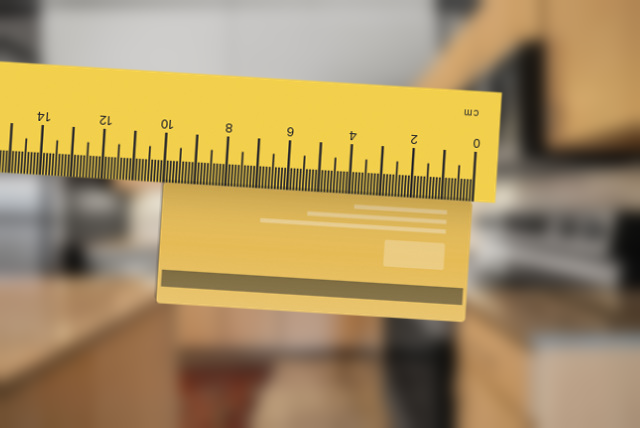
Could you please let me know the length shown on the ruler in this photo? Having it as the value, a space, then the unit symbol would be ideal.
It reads 10 cm
